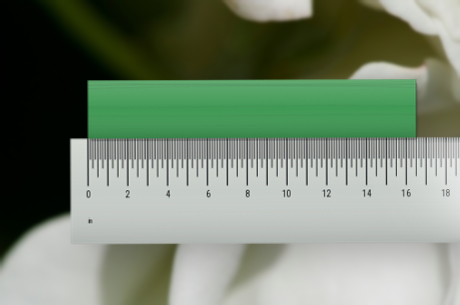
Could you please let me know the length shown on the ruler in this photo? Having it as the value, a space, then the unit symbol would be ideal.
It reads 16.5 in
